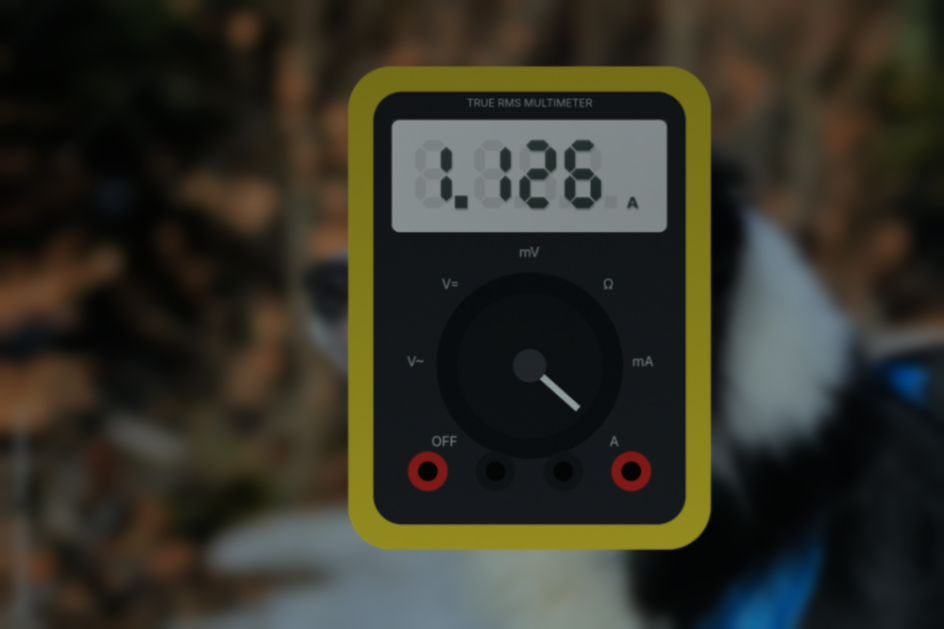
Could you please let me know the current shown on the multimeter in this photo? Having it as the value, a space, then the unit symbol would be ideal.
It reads 1.126 A
